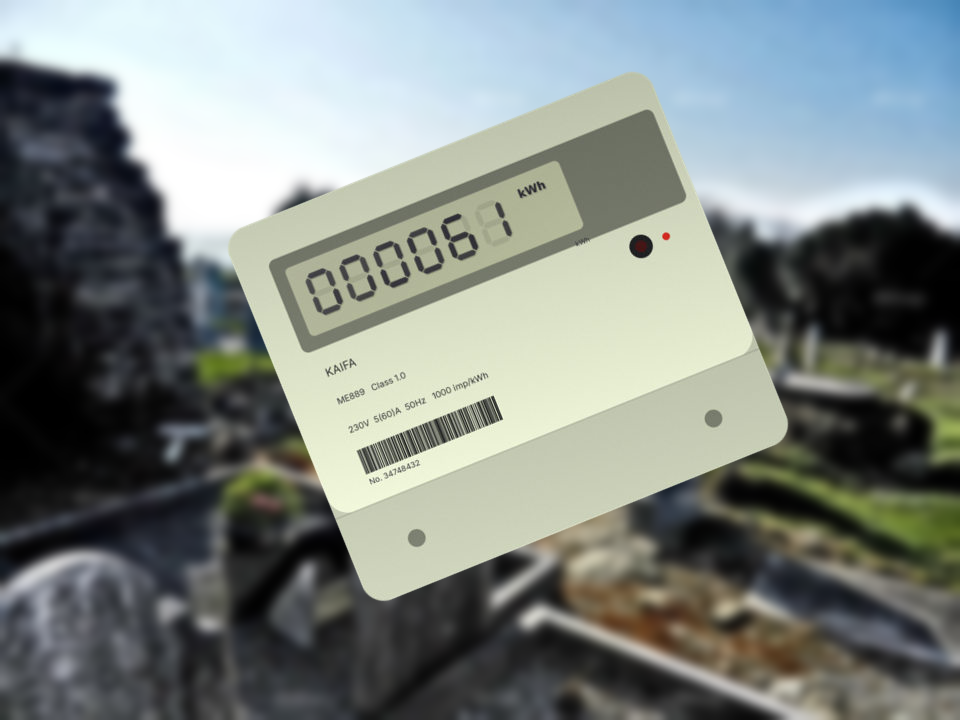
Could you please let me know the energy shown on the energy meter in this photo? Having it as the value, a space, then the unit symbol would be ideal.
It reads 61 kWh
